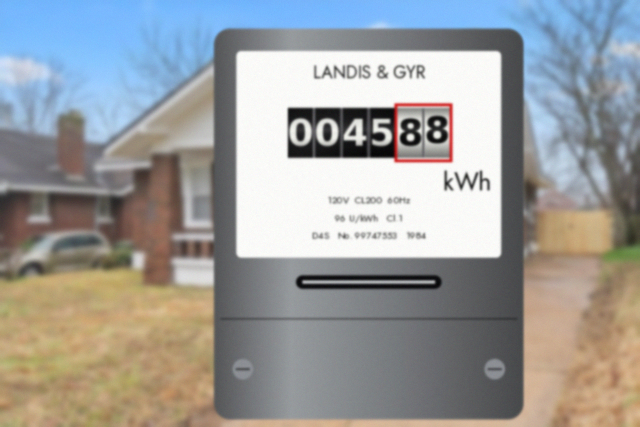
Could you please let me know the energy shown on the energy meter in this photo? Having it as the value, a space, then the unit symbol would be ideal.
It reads 45.88 kWh
